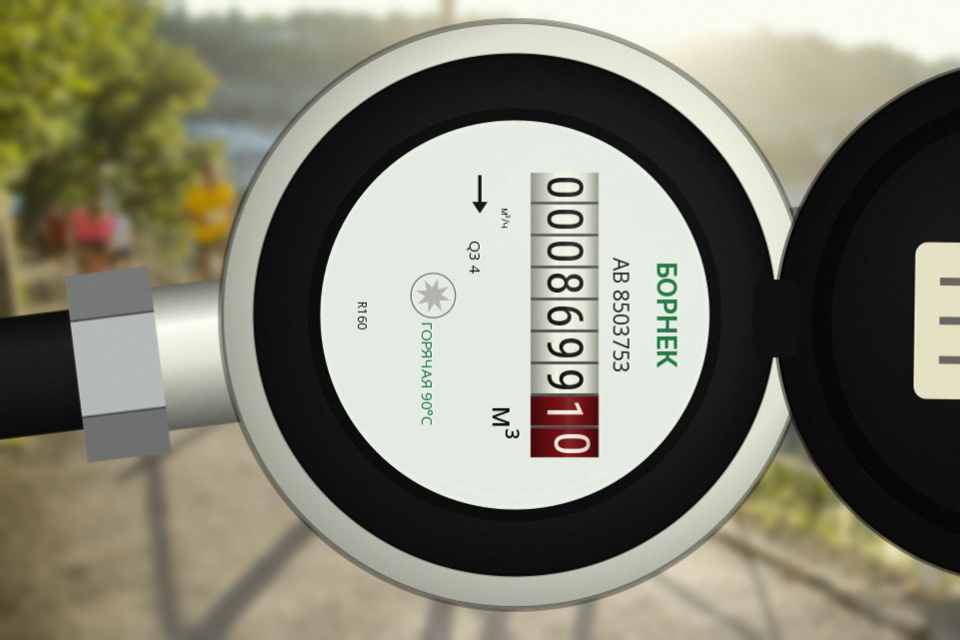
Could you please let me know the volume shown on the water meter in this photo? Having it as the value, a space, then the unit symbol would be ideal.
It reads 8699.10 m³
